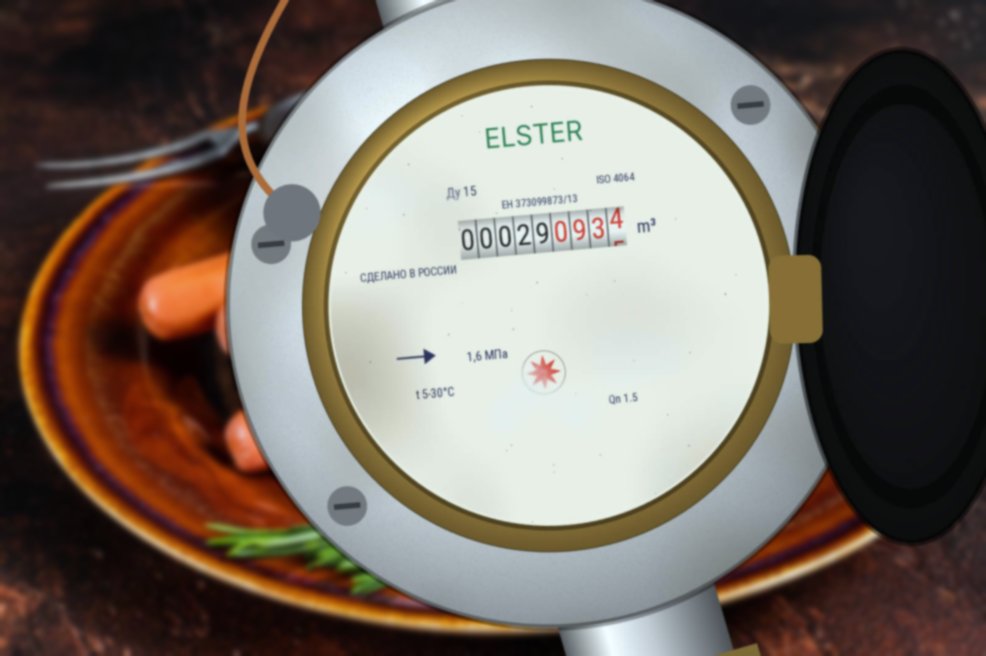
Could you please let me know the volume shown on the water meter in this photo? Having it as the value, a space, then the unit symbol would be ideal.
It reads 29.0934 m³
